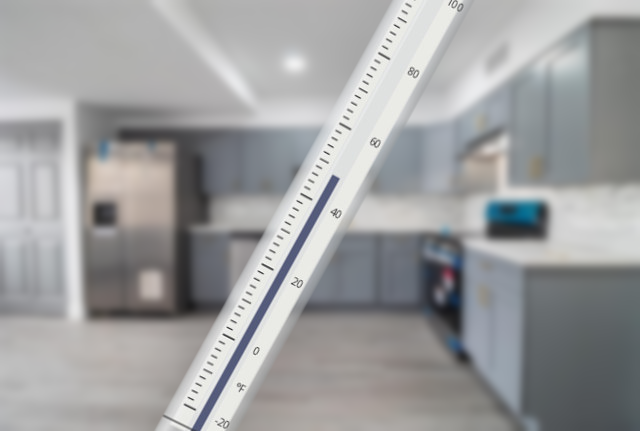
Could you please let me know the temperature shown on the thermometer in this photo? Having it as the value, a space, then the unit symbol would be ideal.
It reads 48 °F
